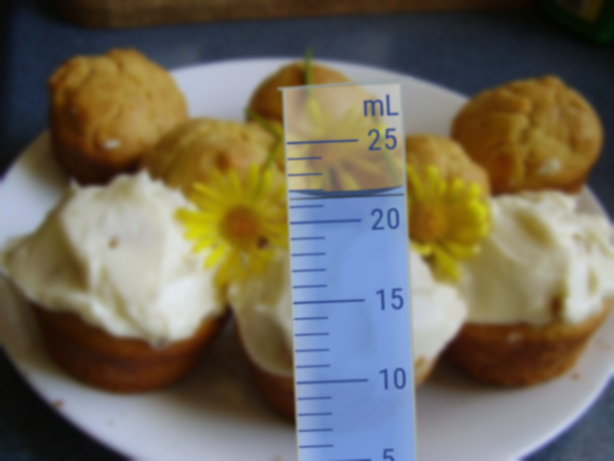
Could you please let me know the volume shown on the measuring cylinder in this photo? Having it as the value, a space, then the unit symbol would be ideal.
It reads 21.5 mL
